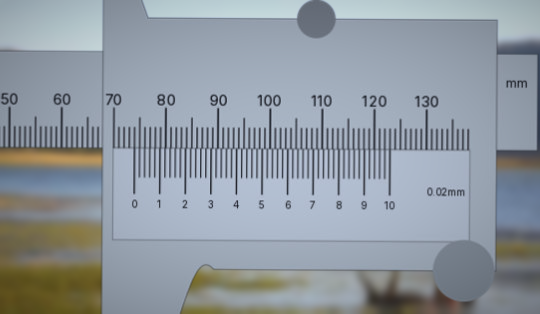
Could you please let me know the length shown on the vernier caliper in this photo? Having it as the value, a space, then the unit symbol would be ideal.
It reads 74.0 mm
